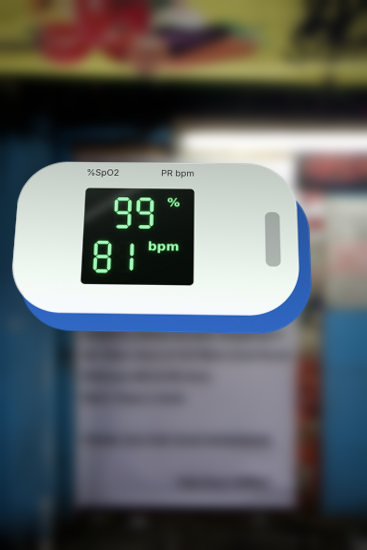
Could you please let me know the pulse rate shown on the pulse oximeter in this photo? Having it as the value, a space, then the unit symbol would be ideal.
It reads 81 bpm
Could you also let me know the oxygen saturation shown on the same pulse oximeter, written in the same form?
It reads 99 %
